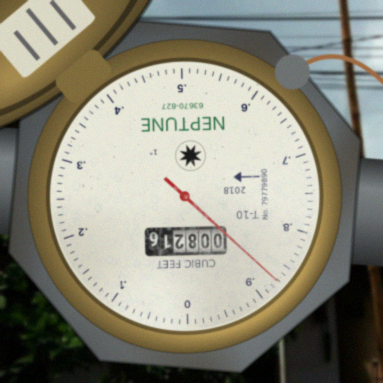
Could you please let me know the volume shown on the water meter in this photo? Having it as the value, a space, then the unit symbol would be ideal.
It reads 8215.87 ft³
